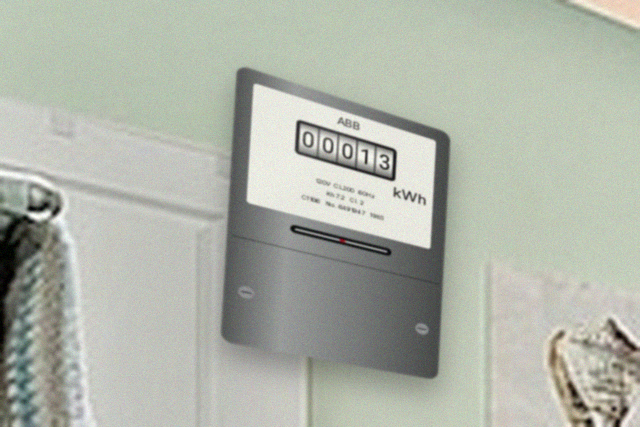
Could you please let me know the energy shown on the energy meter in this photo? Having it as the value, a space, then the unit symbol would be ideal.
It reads 13 kWh
